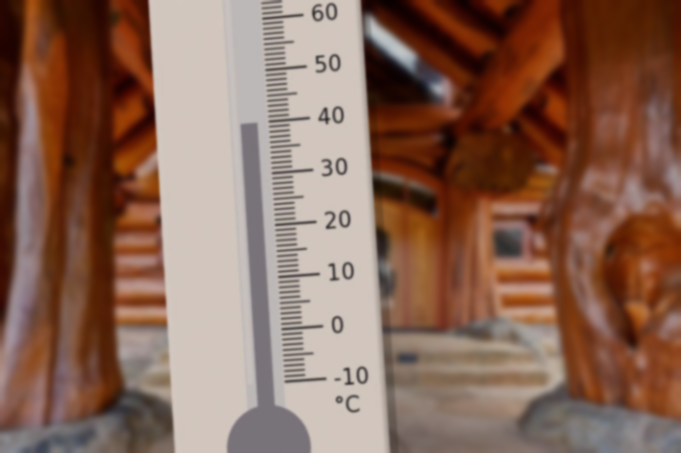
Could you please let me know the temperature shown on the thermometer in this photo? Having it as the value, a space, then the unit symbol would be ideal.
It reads 40 °C
